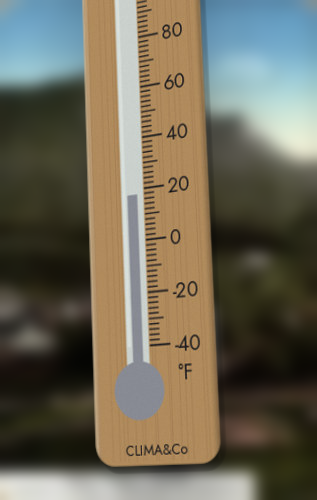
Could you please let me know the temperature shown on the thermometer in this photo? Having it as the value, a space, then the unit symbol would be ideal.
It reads 18 °F
